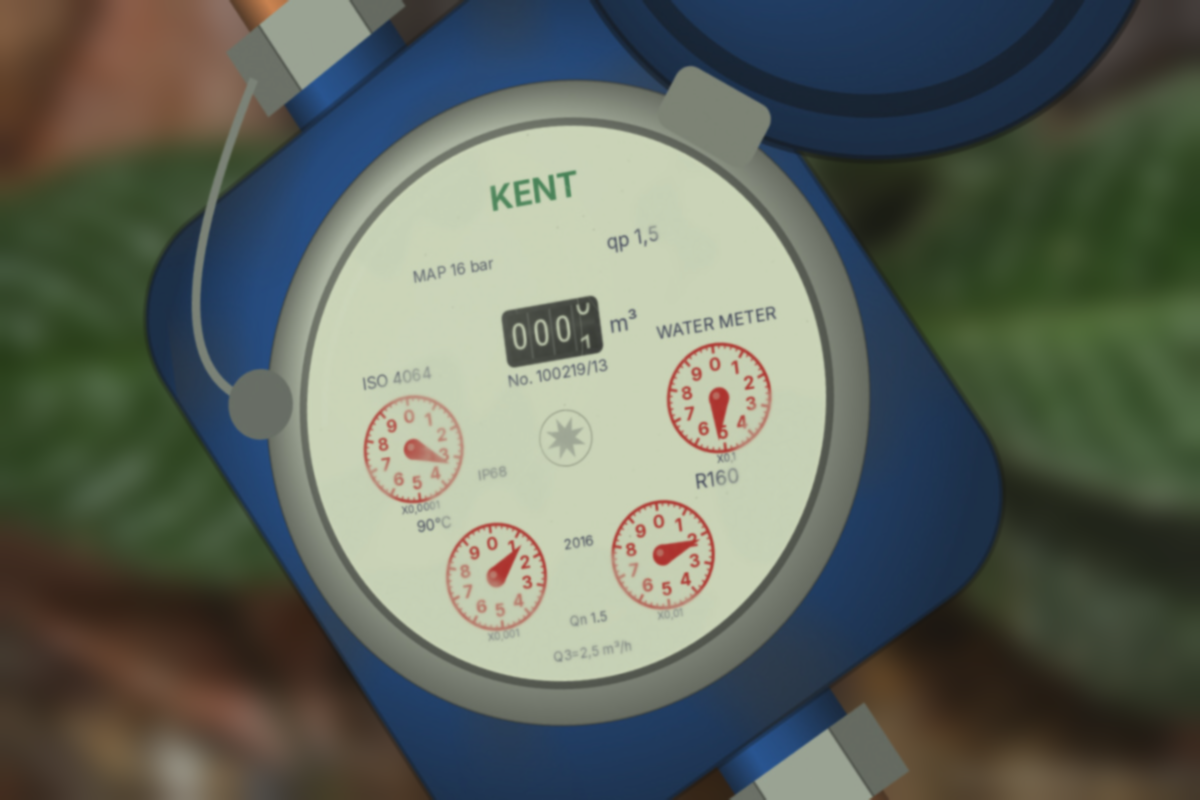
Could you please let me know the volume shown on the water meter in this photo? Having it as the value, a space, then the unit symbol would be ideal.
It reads 0.5213 m³
